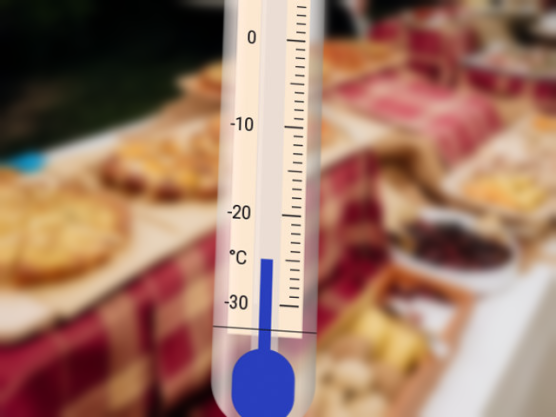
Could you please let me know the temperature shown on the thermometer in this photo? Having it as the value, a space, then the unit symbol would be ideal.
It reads -25 °C
